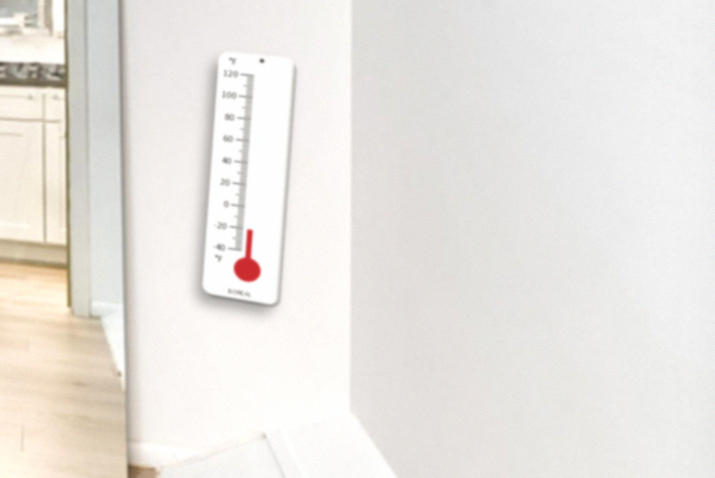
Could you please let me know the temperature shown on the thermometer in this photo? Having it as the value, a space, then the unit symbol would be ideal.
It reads -20 °F
